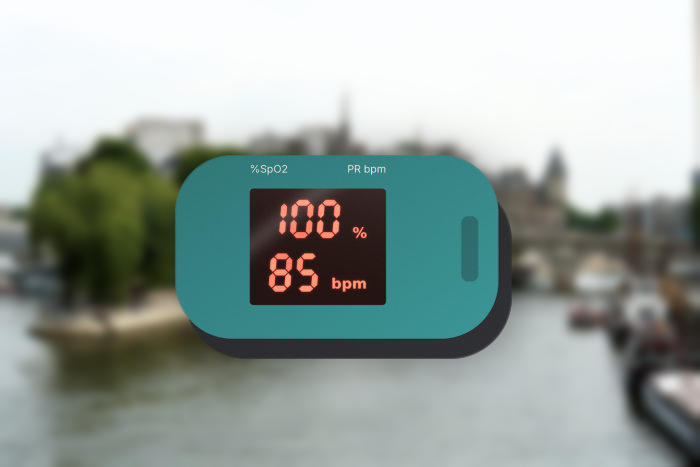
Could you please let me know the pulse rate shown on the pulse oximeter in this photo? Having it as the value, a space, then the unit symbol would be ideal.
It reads 85 bpm
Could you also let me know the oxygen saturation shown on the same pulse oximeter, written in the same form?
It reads 100 %
